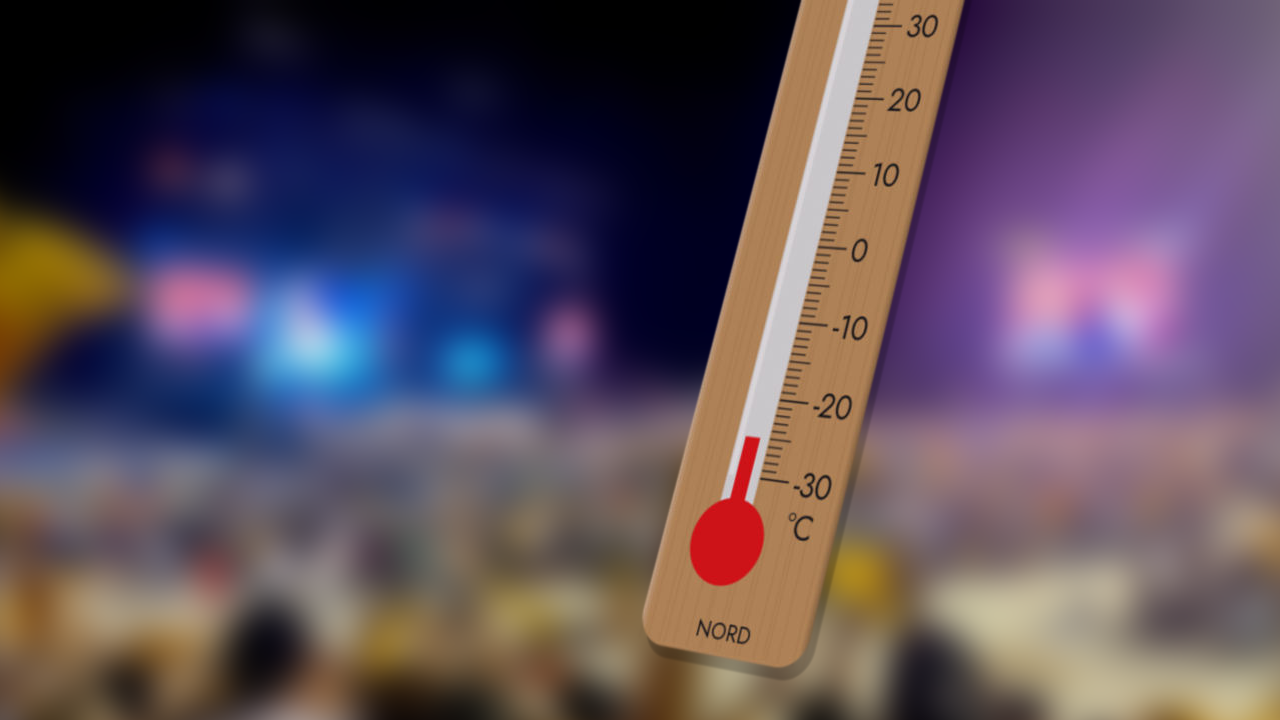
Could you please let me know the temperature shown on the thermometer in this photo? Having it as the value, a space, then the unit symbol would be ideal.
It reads -25 °C
